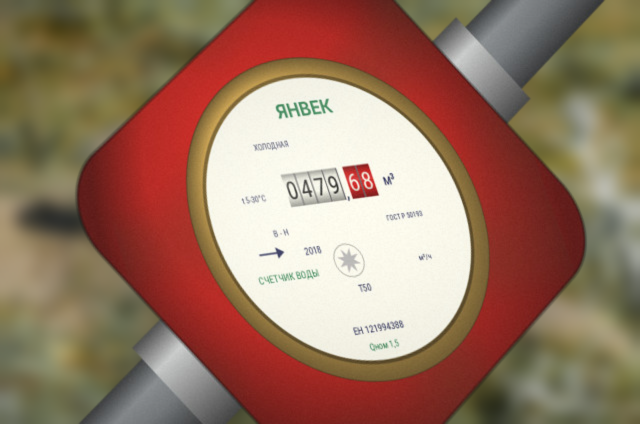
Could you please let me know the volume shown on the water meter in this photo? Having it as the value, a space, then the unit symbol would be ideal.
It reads 479.68 m³
